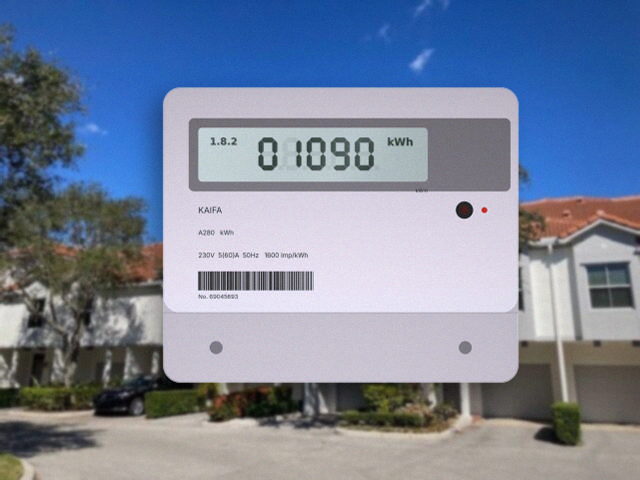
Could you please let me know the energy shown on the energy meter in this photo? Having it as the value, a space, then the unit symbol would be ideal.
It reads 1090 kWh
